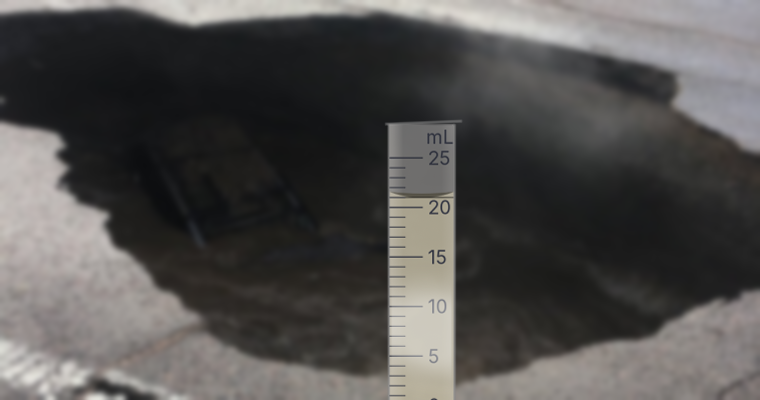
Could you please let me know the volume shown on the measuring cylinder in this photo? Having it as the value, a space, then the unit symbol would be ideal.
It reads 21 mL
